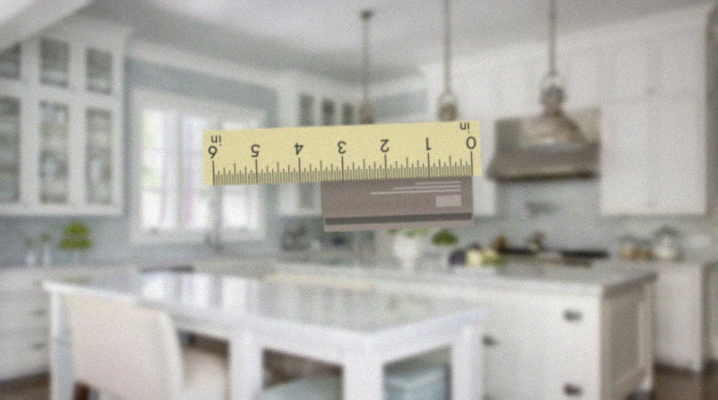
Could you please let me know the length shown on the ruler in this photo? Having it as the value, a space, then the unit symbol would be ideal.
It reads 3.5 in
